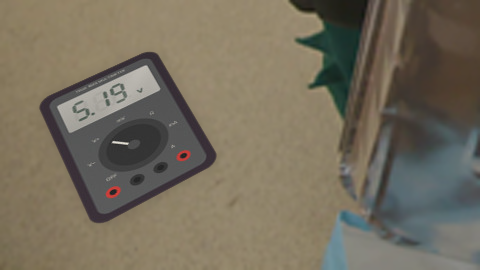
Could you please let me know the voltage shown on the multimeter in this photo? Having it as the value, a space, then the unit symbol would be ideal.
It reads 5.19 V
